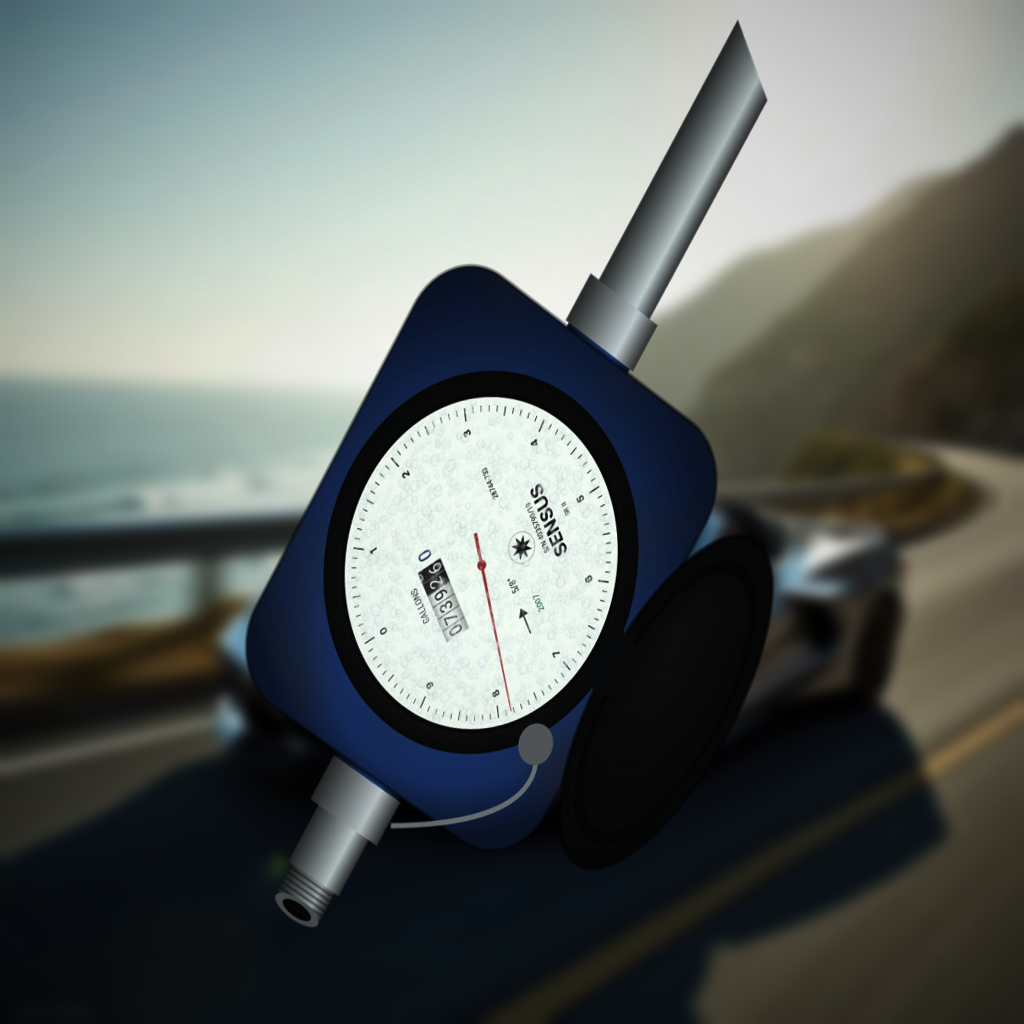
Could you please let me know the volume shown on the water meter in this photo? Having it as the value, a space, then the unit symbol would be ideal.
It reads 739257.8 gal
